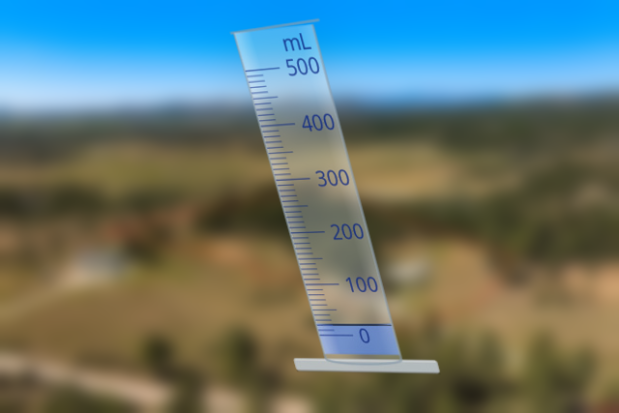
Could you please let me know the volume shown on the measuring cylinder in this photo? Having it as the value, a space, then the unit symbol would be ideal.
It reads 20 mL
